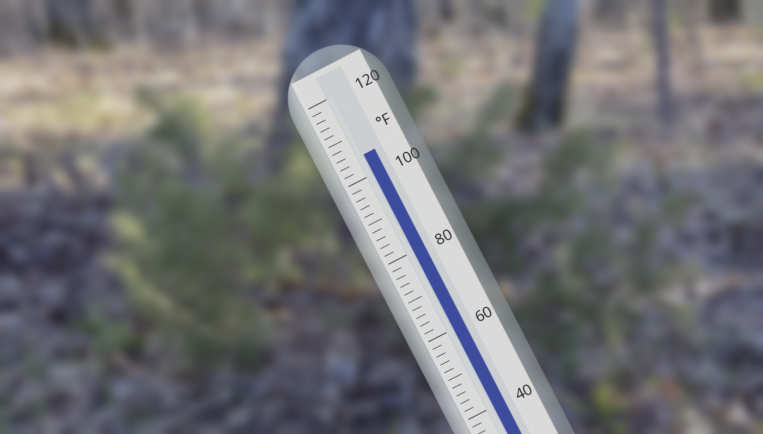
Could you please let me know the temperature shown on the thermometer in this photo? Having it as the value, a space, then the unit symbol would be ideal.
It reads 105 °F
